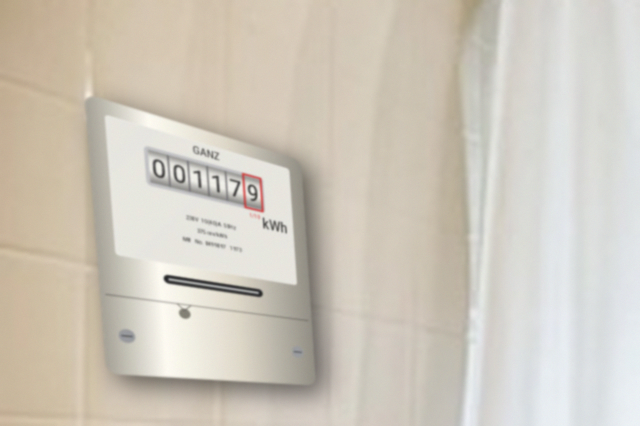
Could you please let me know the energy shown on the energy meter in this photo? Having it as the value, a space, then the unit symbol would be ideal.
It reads 117.9 kWh
